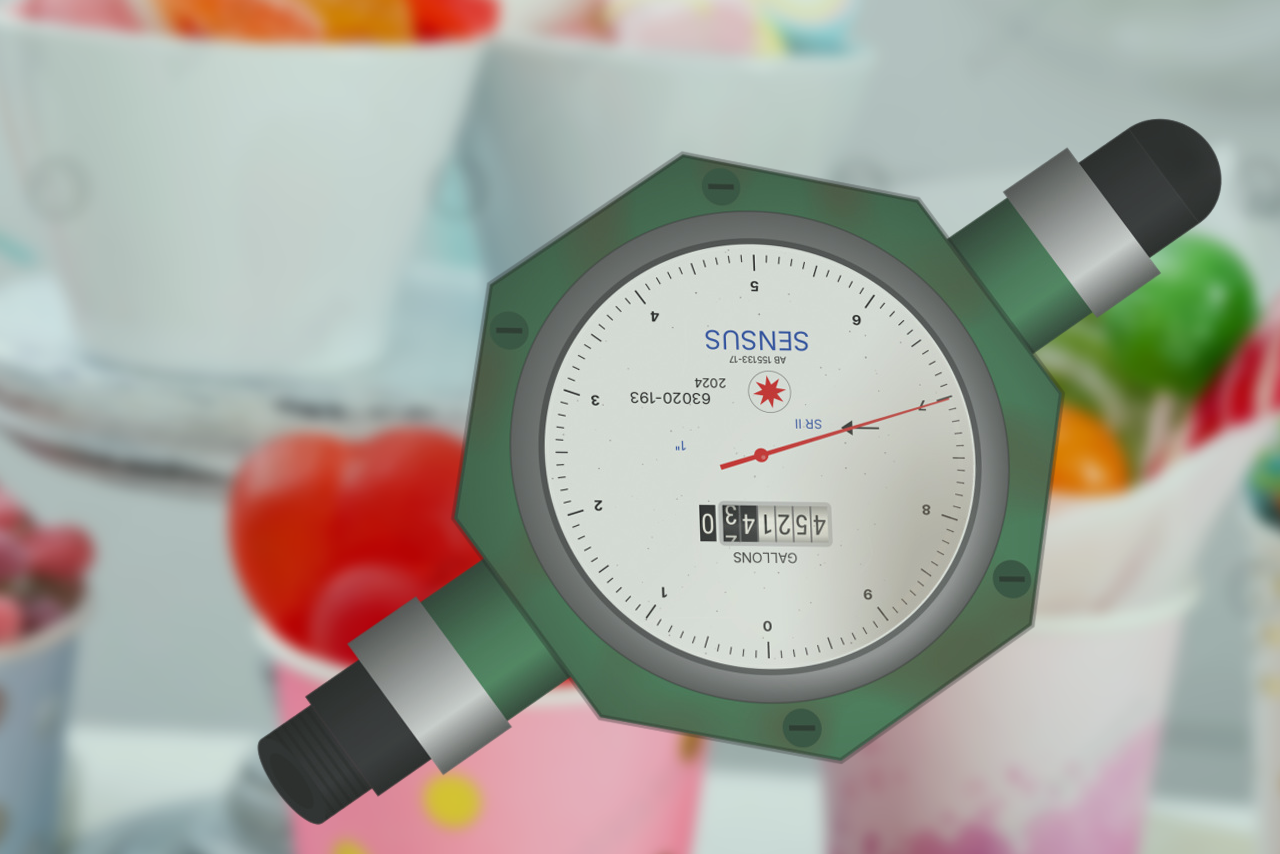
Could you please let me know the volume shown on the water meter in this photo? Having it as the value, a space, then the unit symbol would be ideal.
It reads 4521427.0 gal
